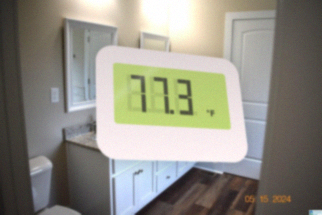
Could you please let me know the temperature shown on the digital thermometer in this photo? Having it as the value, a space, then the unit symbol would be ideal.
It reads 77.3 °F
